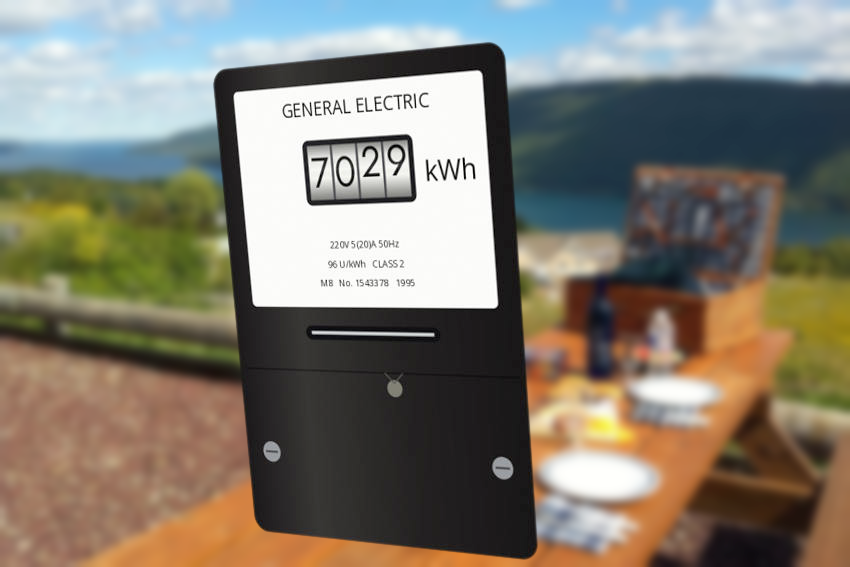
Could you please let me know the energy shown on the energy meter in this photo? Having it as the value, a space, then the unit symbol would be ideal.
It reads 7029 kWh
